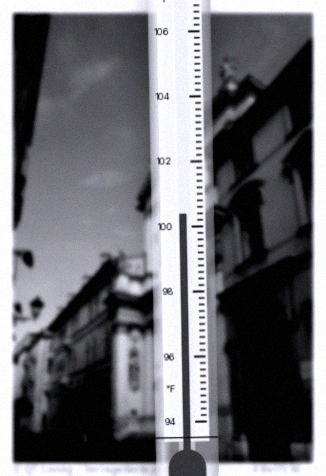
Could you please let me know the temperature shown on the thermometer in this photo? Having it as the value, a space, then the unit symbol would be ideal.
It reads 100.4 °F
